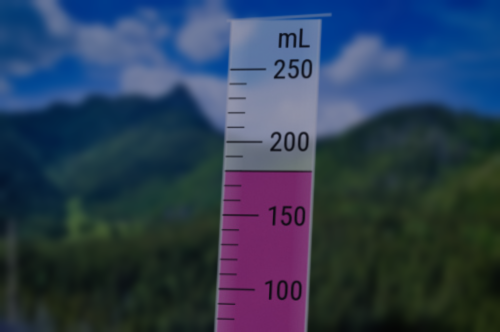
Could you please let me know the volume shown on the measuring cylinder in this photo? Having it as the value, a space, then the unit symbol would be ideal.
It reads 180 mL
